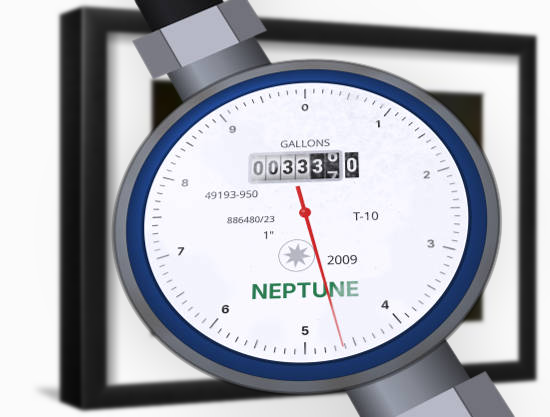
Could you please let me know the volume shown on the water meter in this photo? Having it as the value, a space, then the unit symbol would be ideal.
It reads 33364.6 gal
